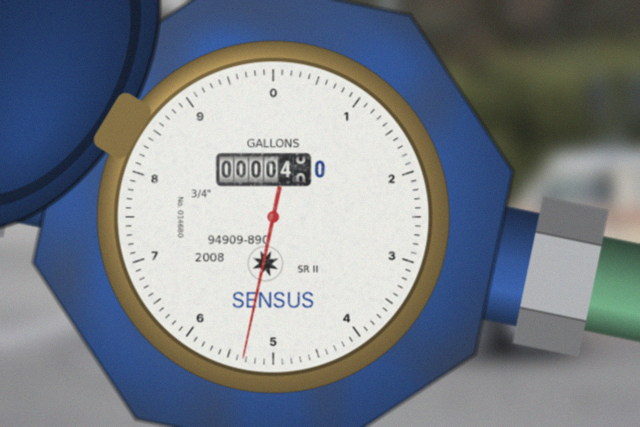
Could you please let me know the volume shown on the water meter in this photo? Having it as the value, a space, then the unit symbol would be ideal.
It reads 485.3 gal
